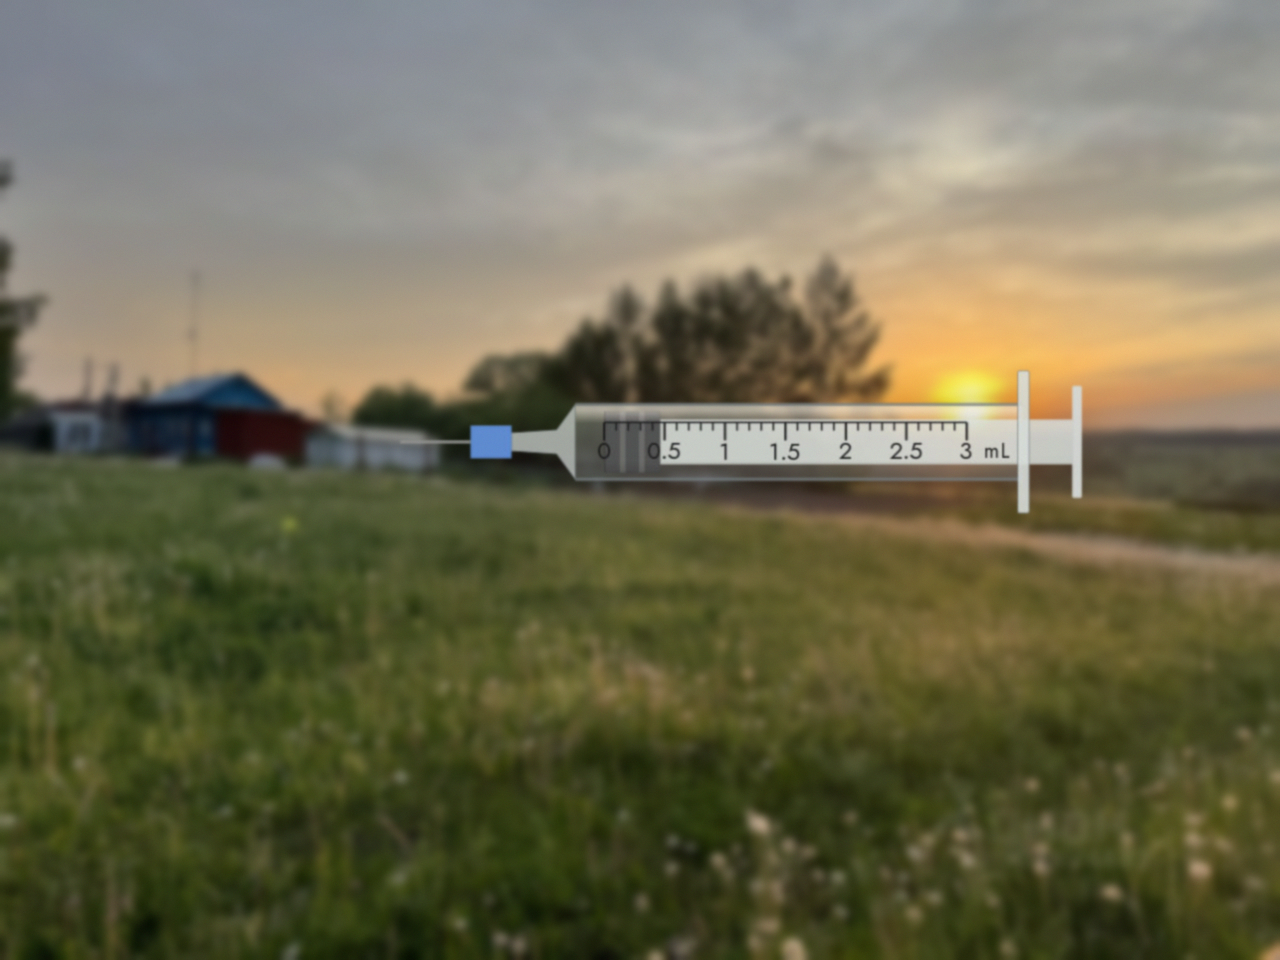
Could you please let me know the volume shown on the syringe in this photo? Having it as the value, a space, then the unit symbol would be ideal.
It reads 0 mL
